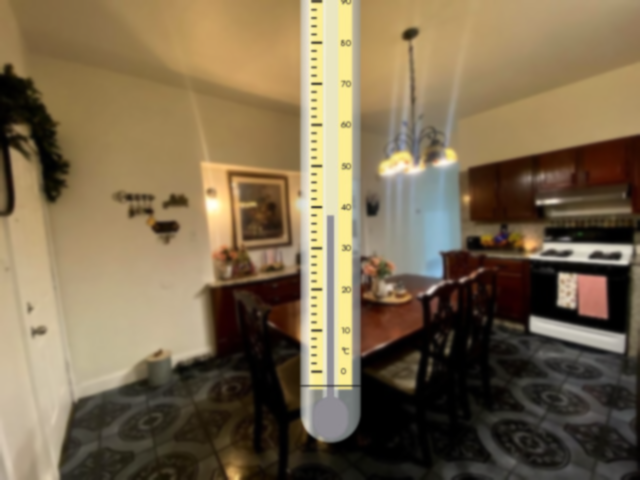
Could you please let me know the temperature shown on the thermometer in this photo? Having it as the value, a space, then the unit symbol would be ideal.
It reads 38 °C
